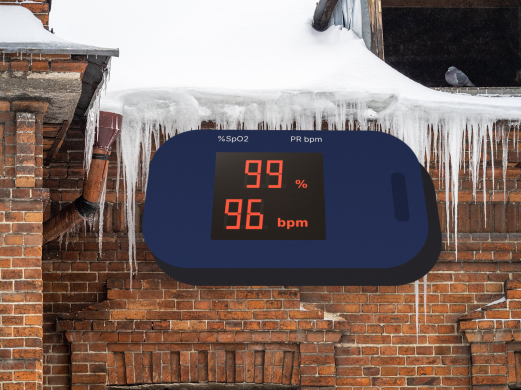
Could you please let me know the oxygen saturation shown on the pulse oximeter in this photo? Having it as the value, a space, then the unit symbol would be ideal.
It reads 99 %
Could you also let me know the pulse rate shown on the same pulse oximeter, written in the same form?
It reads 96 bpm
